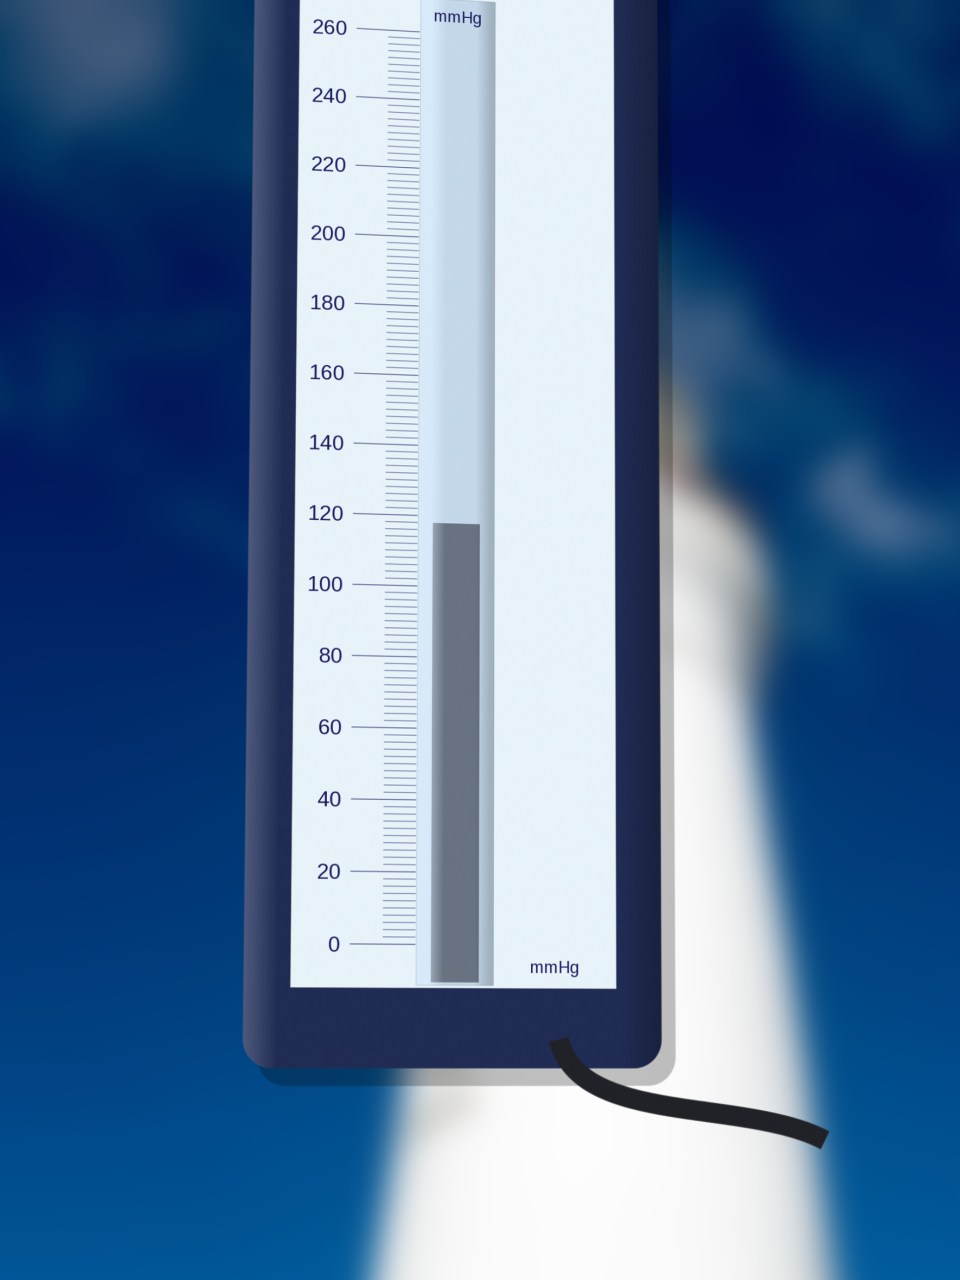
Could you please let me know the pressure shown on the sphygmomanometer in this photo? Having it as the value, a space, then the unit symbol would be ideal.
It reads 118 mmHg
